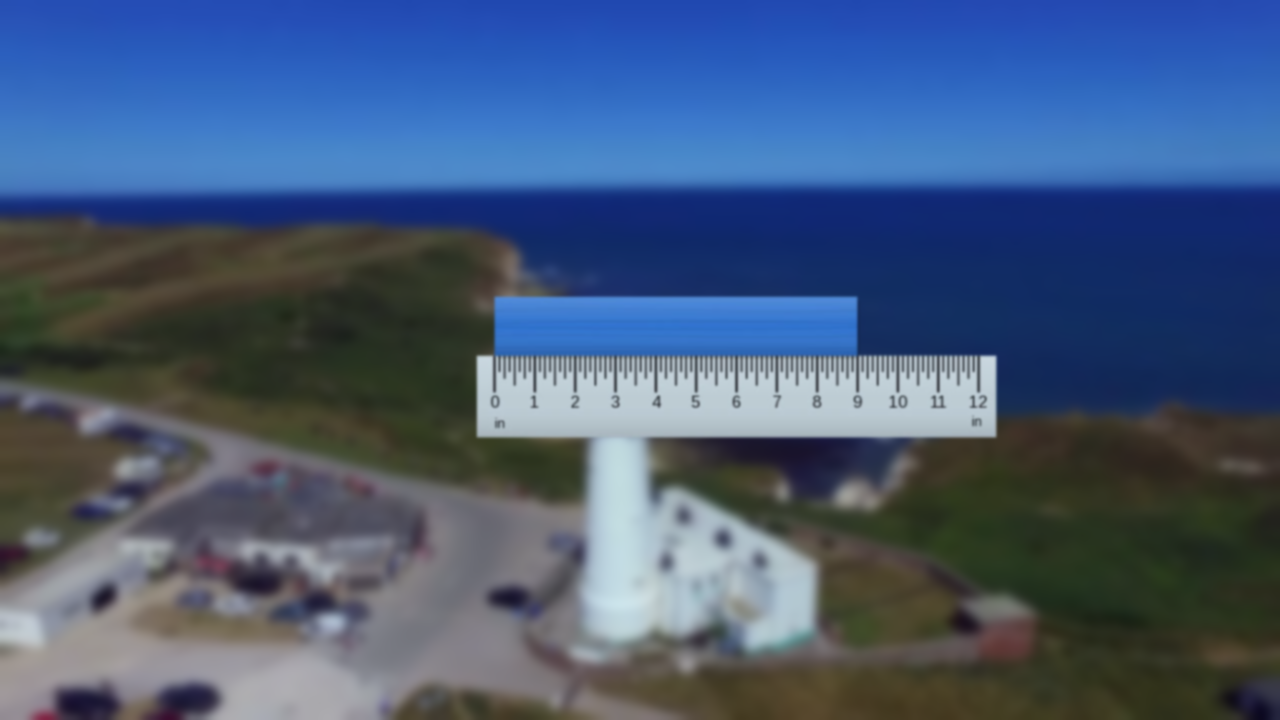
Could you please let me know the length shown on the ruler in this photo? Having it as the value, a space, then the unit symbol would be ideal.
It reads 9 in
